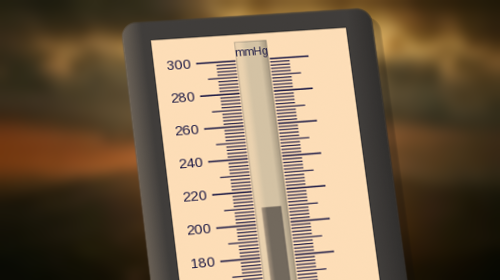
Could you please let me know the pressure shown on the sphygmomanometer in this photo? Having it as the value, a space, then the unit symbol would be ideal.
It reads 210 mmHg
